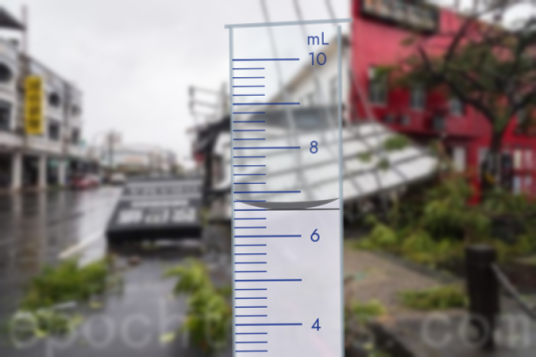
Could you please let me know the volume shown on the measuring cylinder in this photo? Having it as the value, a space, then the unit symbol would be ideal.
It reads 6.6 mL
